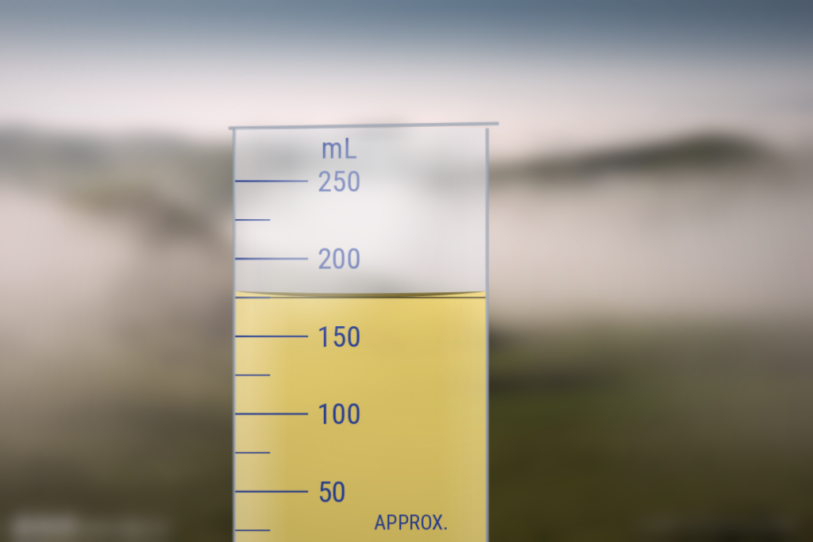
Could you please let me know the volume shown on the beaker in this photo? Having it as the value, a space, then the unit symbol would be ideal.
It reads 175 mL
